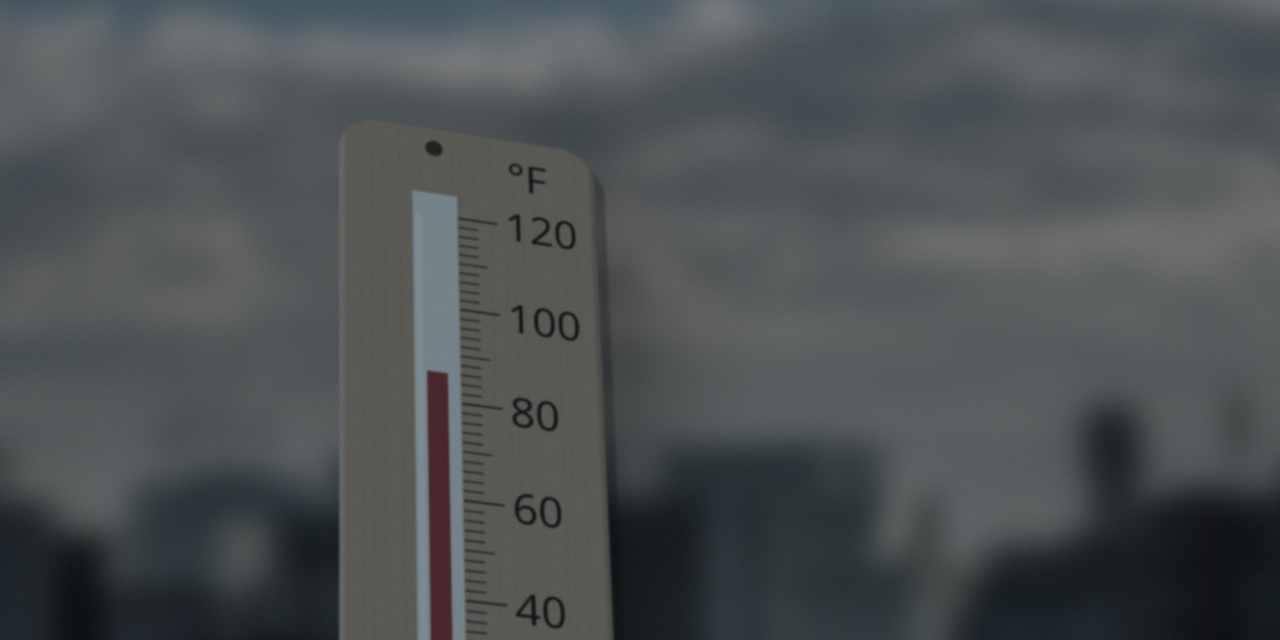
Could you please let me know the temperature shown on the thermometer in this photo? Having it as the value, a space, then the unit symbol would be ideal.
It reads 86 °F
